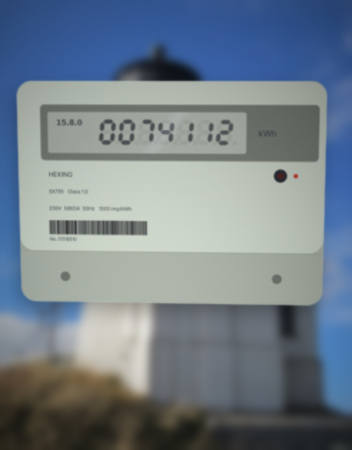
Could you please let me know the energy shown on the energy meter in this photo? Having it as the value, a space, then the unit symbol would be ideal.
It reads 74112 kWh
